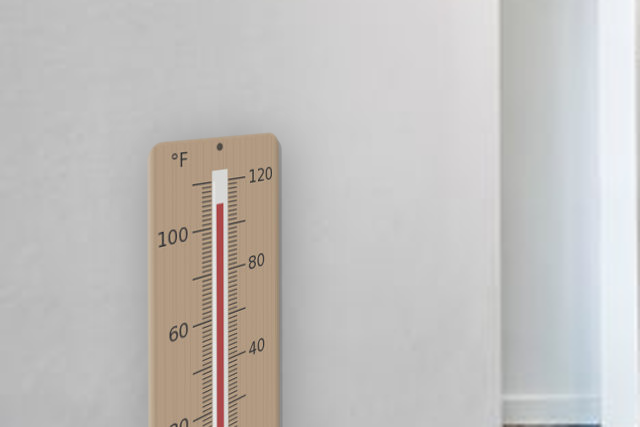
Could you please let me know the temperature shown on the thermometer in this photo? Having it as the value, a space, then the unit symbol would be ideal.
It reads 110 °F
